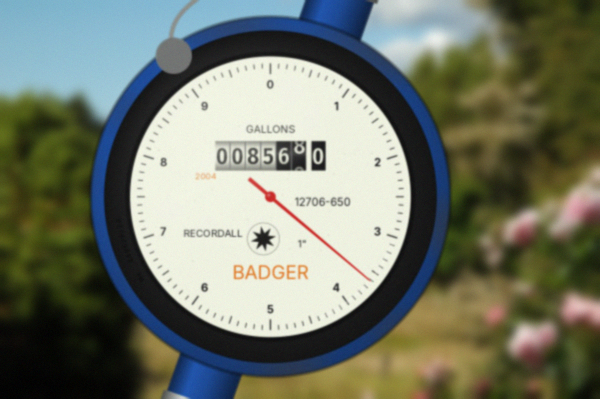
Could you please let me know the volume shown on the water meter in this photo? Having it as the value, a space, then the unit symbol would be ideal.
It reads 85683.6 gal
